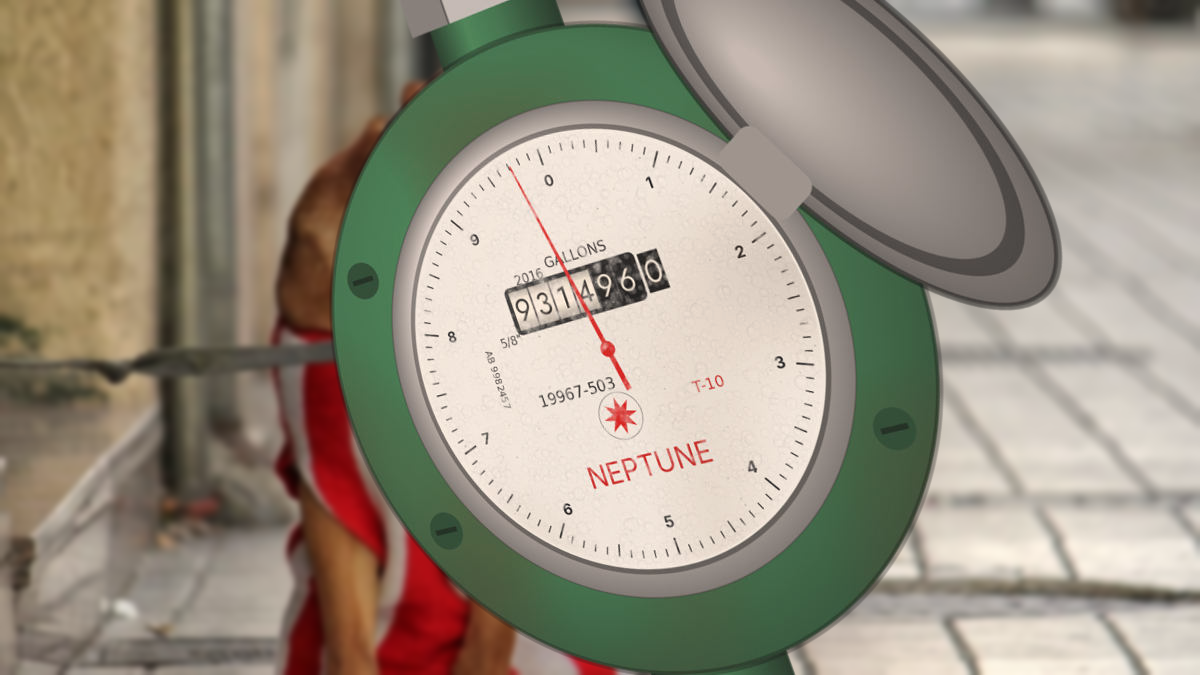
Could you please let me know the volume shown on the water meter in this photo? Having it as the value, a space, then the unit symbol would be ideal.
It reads 9314959.7 gal
